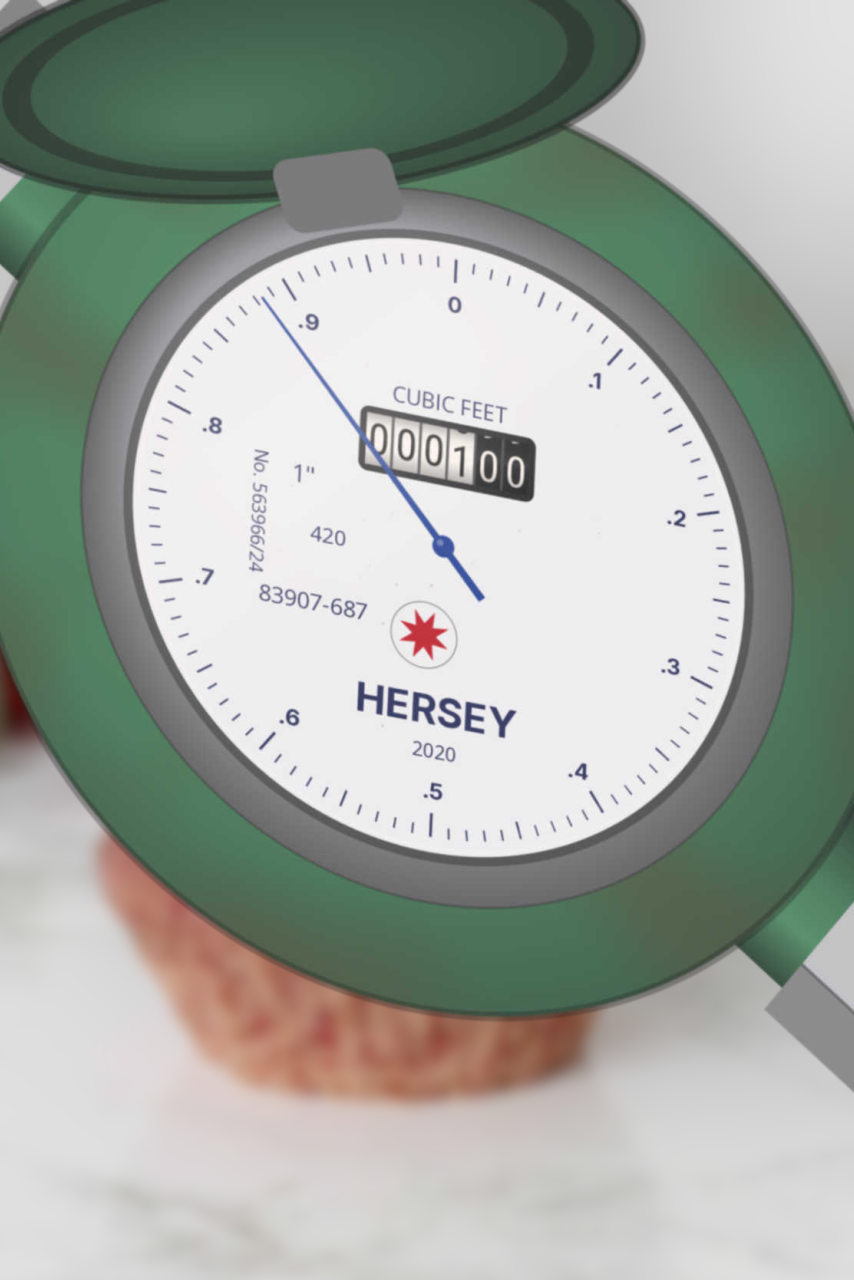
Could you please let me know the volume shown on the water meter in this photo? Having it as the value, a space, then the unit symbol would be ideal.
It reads 99.88 ft³
